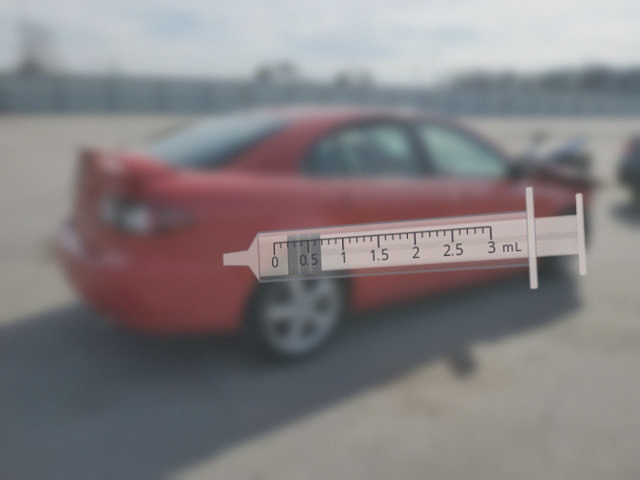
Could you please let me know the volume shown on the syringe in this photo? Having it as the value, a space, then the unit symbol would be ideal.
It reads 0.2 mL
